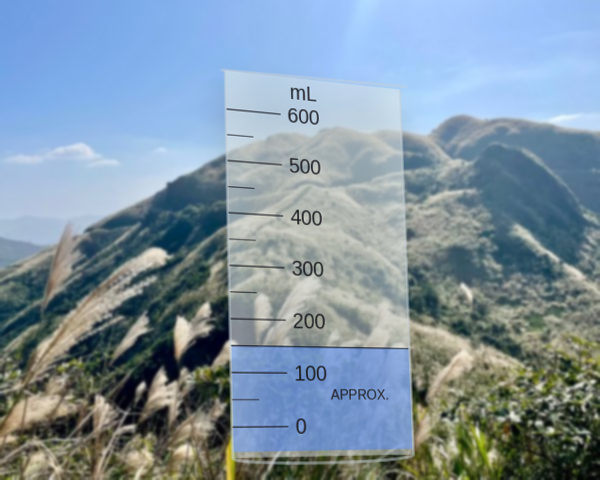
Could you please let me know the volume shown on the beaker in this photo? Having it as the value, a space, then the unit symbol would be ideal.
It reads 150 mL
